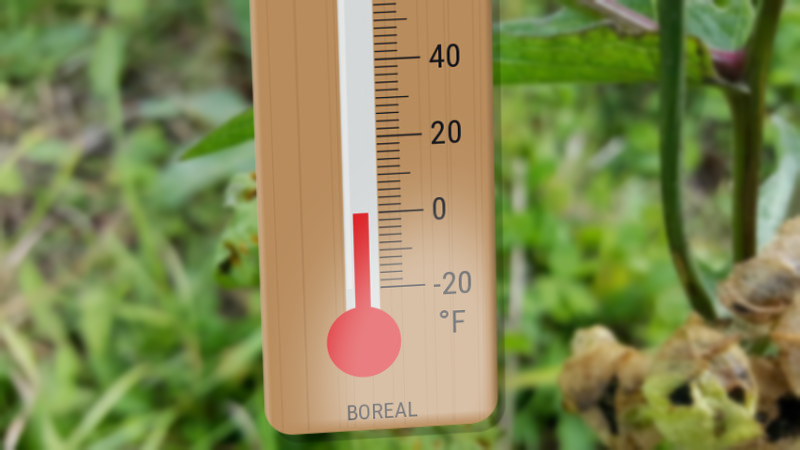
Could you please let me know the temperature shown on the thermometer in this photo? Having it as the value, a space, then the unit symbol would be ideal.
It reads 0 °F
